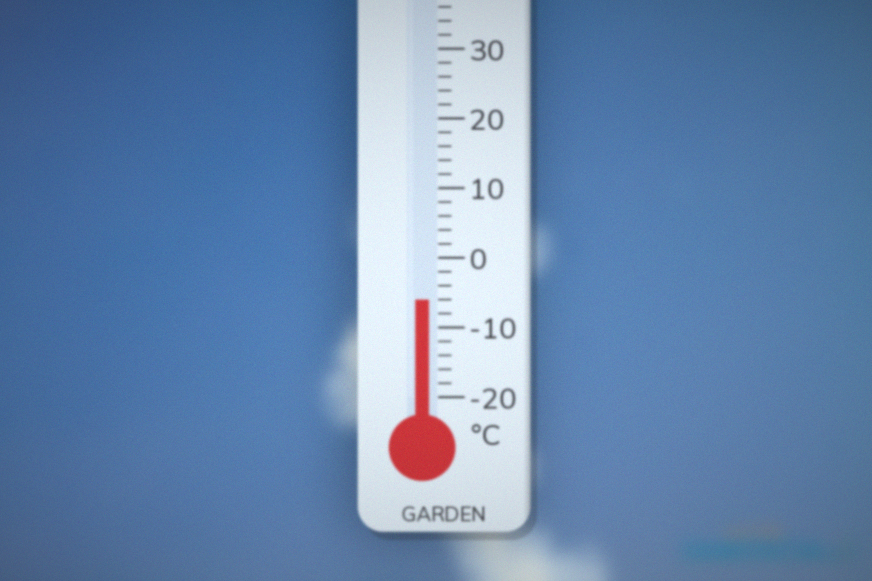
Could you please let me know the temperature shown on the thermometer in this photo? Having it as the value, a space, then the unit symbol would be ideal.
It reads -6 °C
